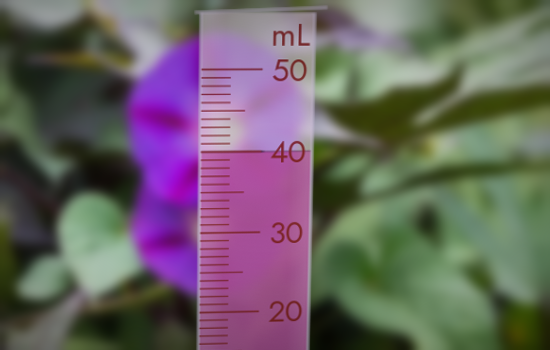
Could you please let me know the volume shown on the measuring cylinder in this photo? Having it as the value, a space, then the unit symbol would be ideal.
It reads 40 mL
